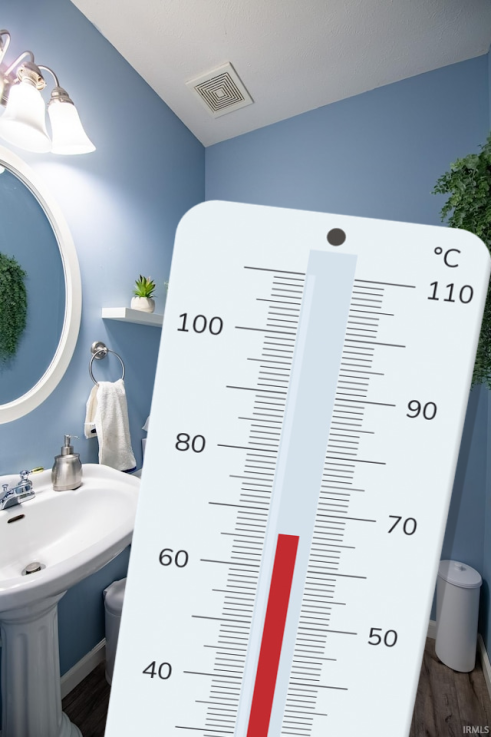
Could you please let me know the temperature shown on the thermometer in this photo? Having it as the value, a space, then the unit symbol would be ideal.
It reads 66 °C
